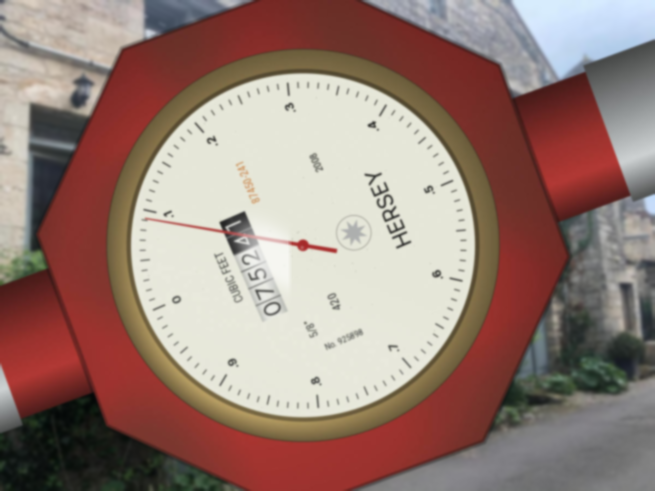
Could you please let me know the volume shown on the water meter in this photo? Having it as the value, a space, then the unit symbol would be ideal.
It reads 75241.09 ft³
